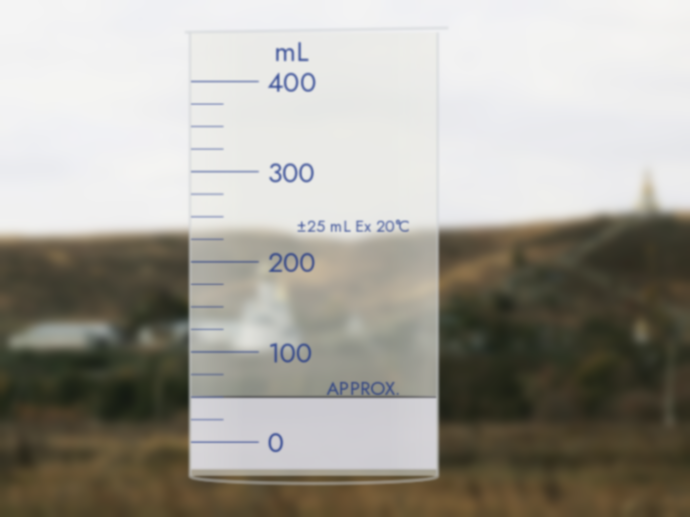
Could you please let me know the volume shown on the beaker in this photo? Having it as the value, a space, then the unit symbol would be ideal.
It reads 50 mL
